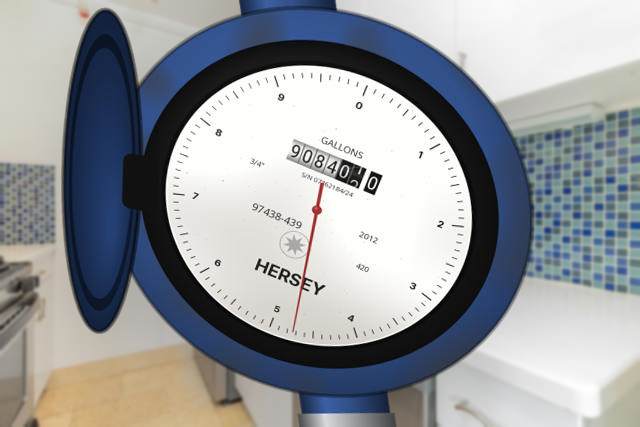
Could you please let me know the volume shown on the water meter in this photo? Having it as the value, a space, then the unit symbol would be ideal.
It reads 9084014.7 gal
